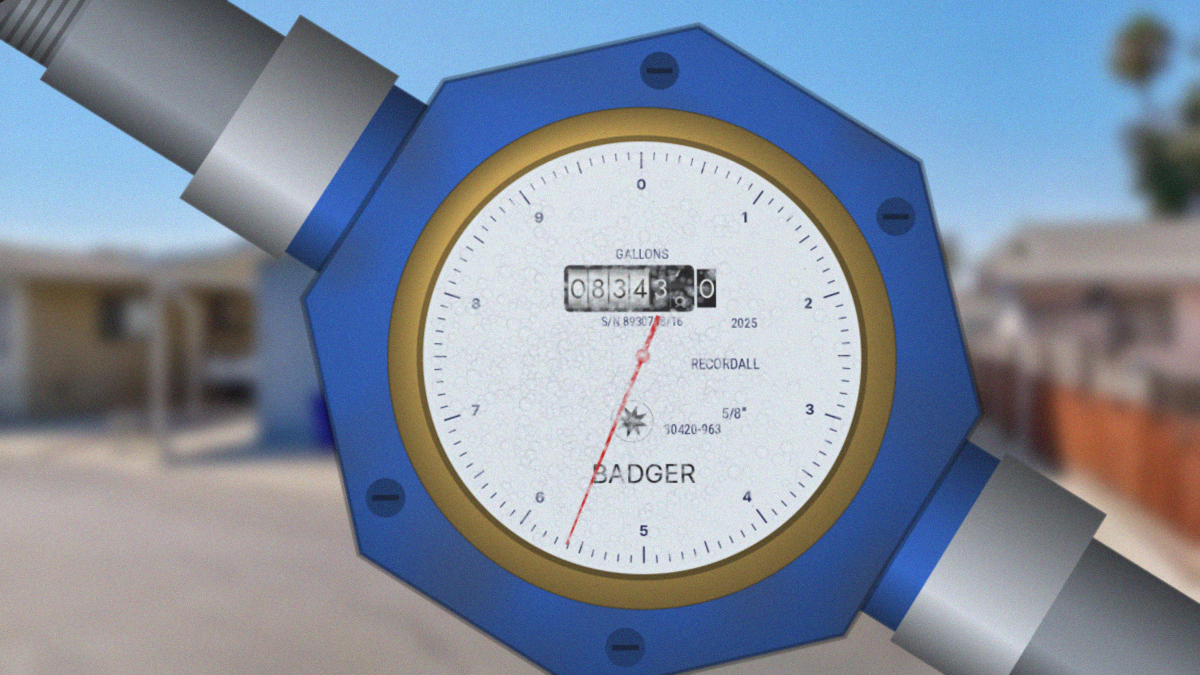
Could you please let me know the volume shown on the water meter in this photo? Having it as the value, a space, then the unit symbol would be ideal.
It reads 834375.6 gal
